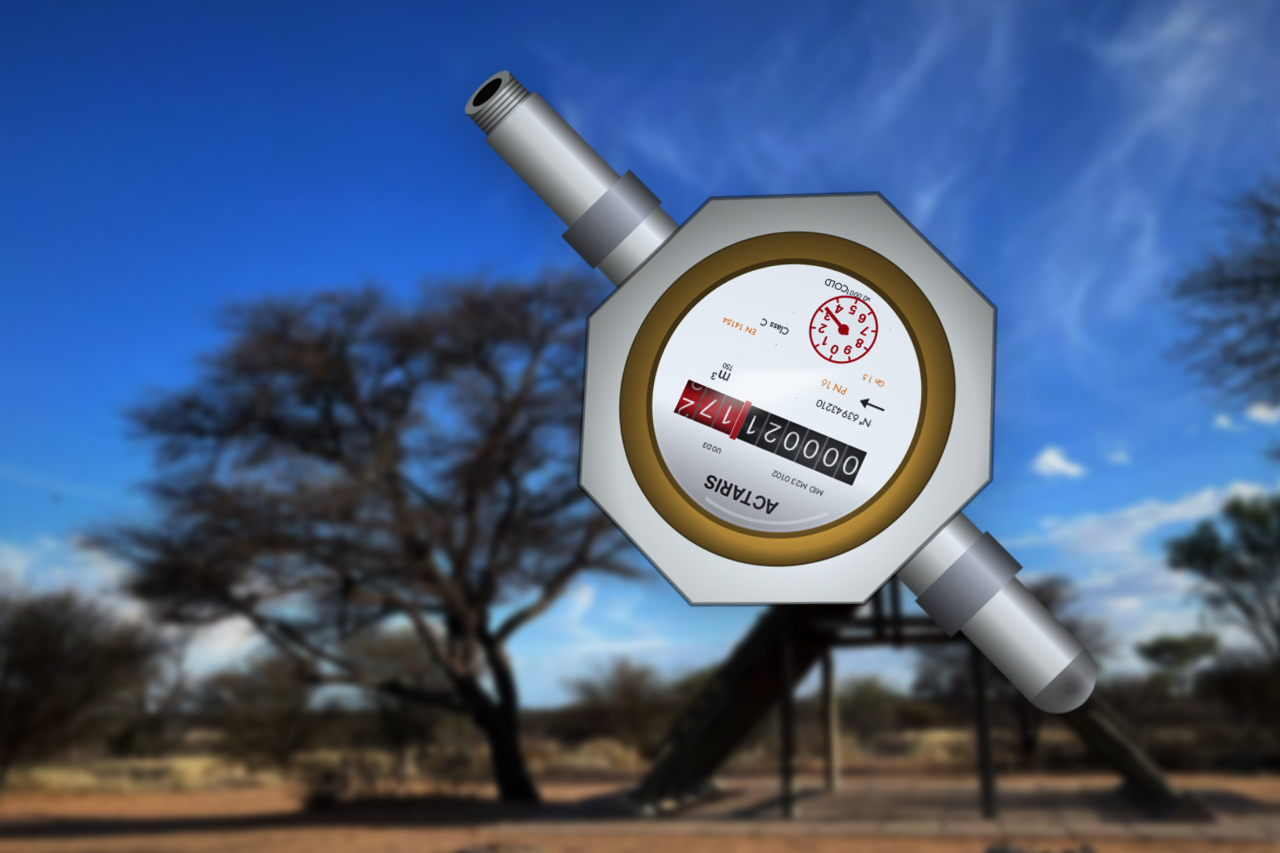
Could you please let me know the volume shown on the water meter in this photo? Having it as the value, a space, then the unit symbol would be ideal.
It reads 21.1723 m³
